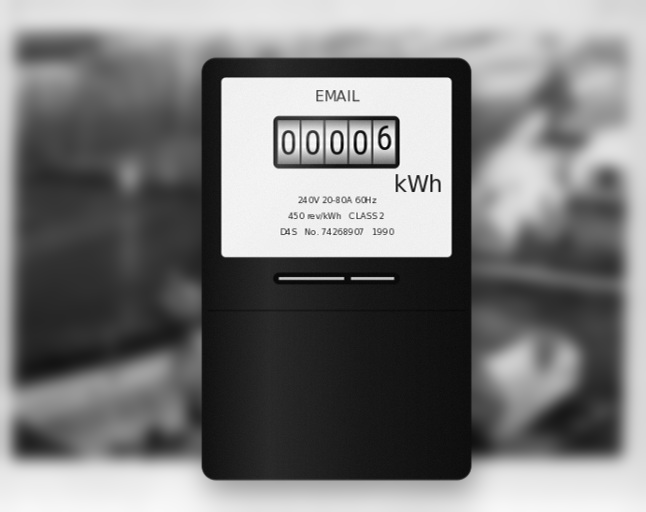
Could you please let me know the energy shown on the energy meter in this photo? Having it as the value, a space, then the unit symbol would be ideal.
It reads 6 kWh
